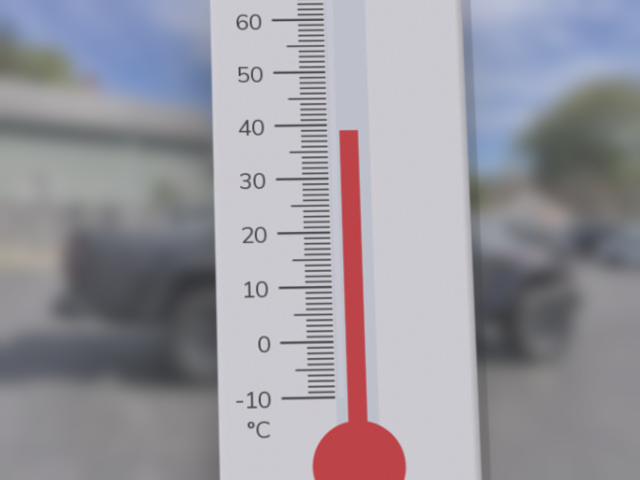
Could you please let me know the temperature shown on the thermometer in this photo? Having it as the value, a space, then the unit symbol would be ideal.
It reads 39 °C
